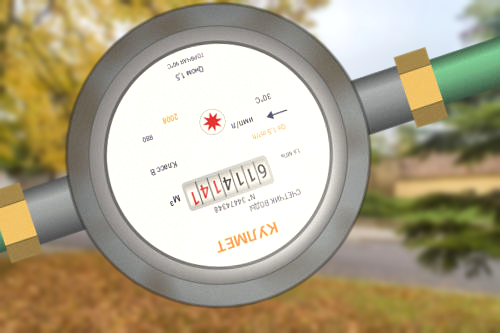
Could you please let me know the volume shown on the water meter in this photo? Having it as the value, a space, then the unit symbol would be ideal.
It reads 6114.141 m³
